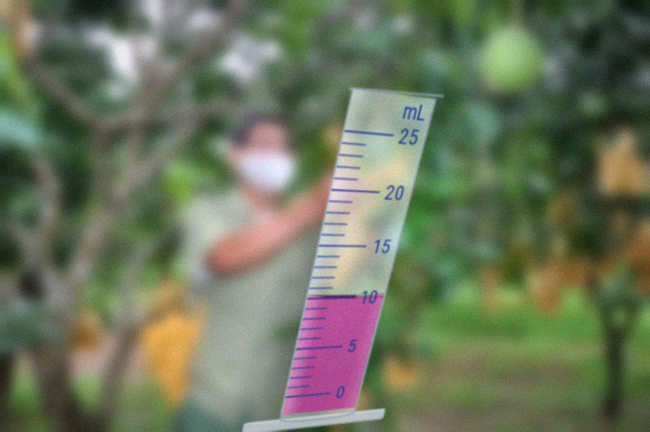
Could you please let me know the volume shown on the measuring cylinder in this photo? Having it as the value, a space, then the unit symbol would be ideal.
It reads 10 mL
